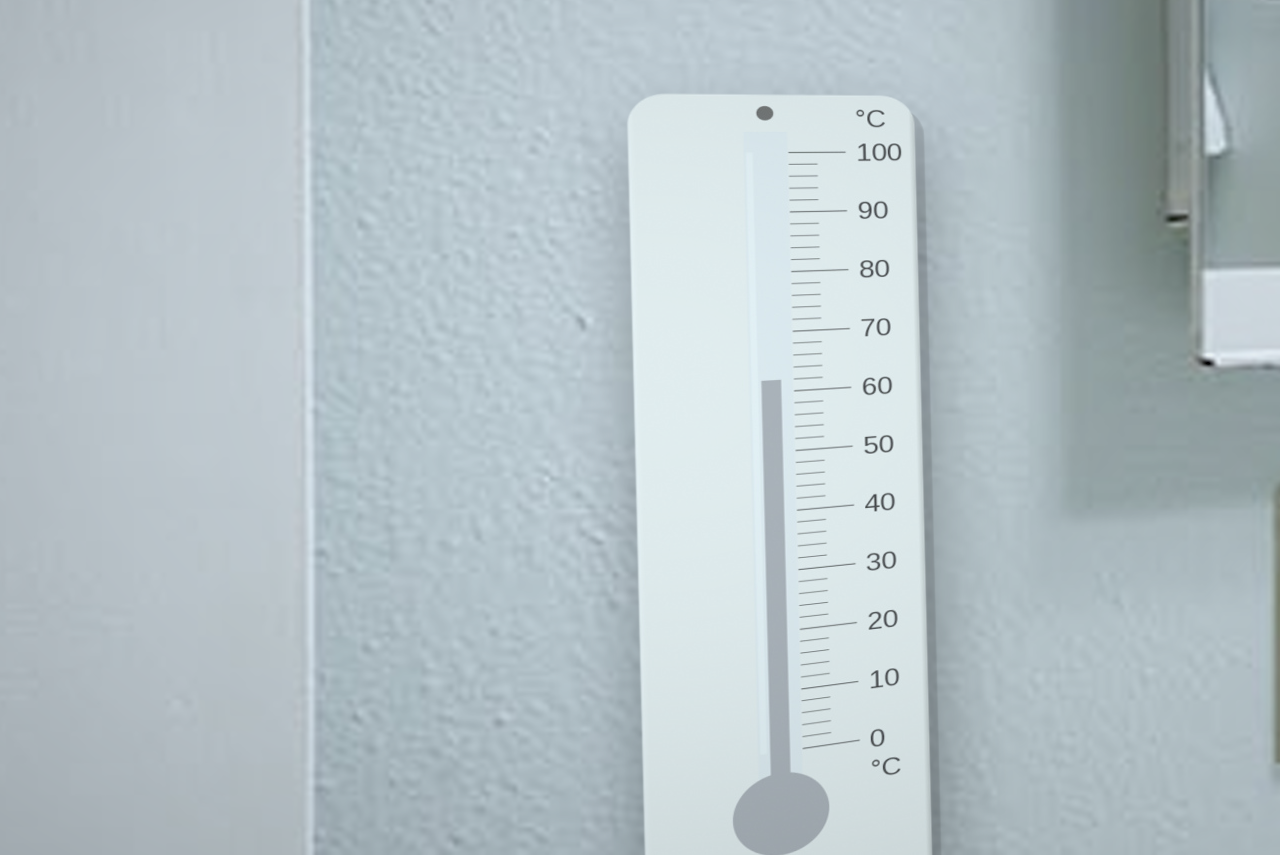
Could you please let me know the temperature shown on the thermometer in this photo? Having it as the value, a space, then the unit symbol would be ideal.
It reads 62 °C
